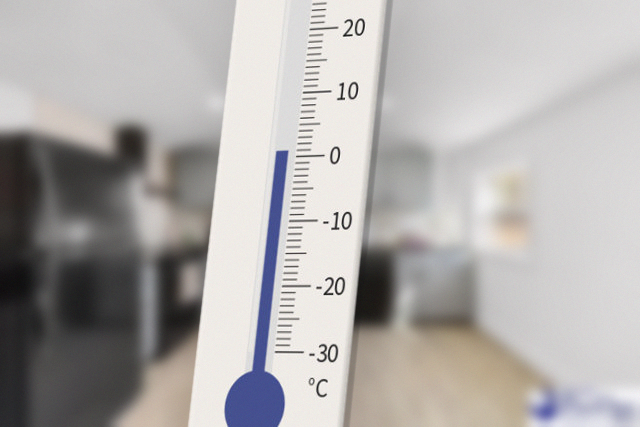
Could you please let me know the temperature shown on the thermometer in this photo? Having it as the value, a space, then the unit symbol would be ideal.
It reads 1 °C
